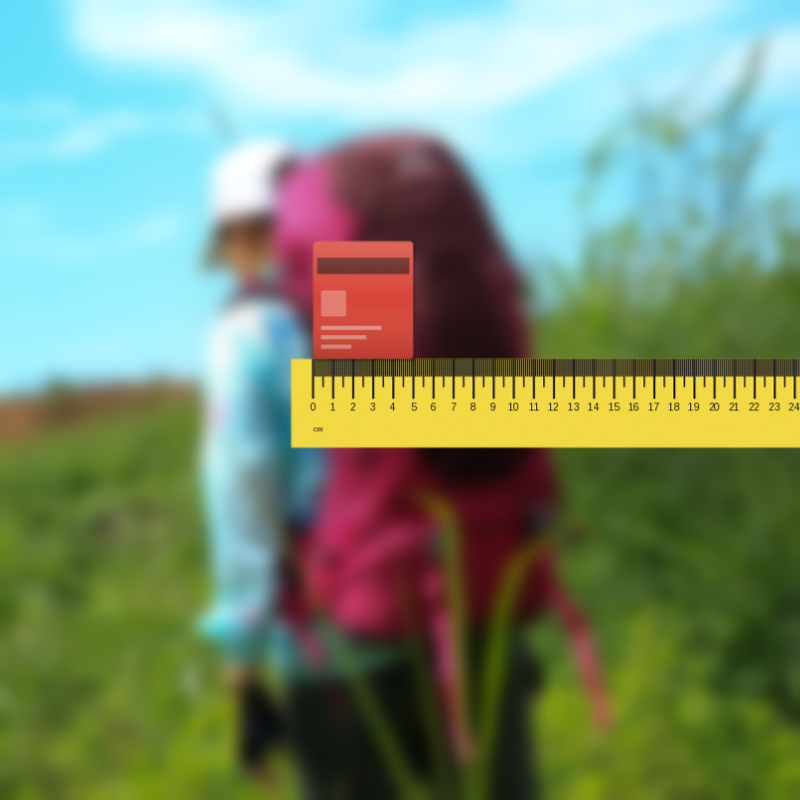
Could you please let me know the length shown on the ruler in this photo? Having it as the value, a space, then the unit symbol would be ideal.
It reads 5 cm
